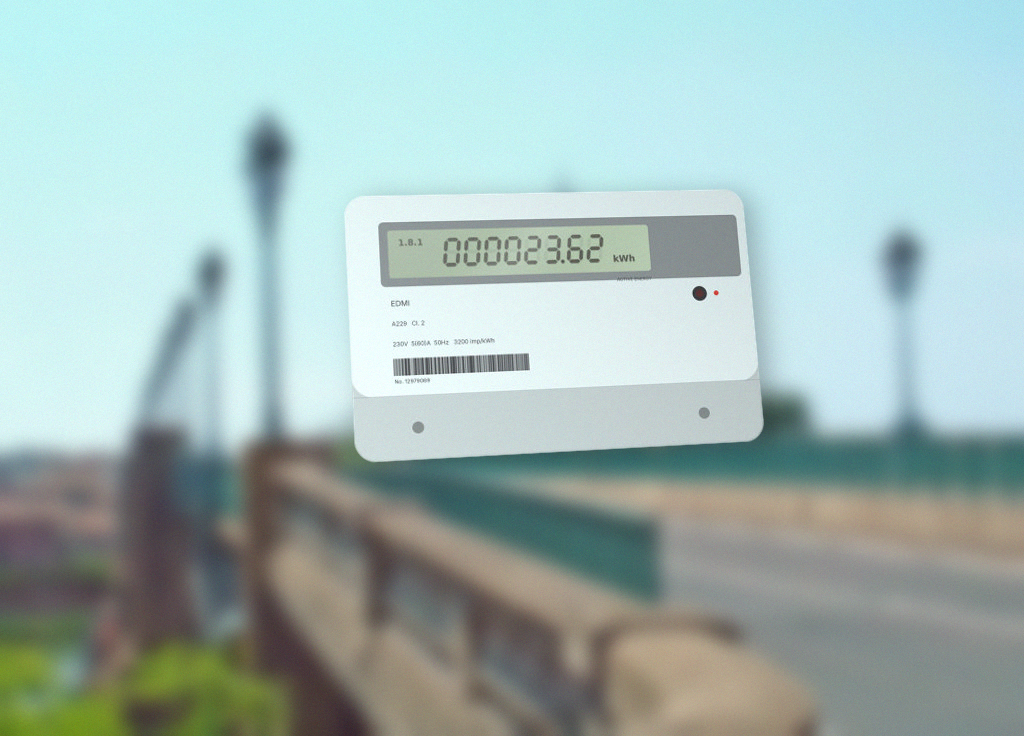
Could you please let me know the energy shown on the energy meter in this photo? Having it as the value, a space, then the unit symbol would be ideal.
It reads 23.62 kWh
